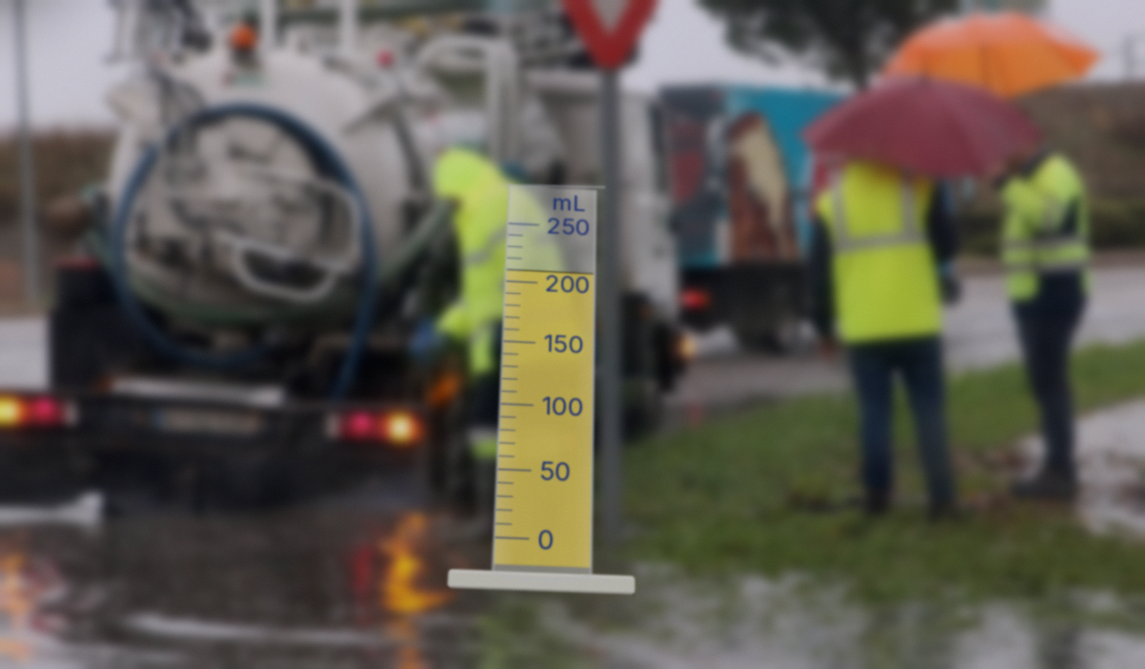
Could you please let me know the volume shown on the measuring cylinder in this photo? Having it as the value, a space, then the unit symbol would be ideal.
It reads 210 mL
